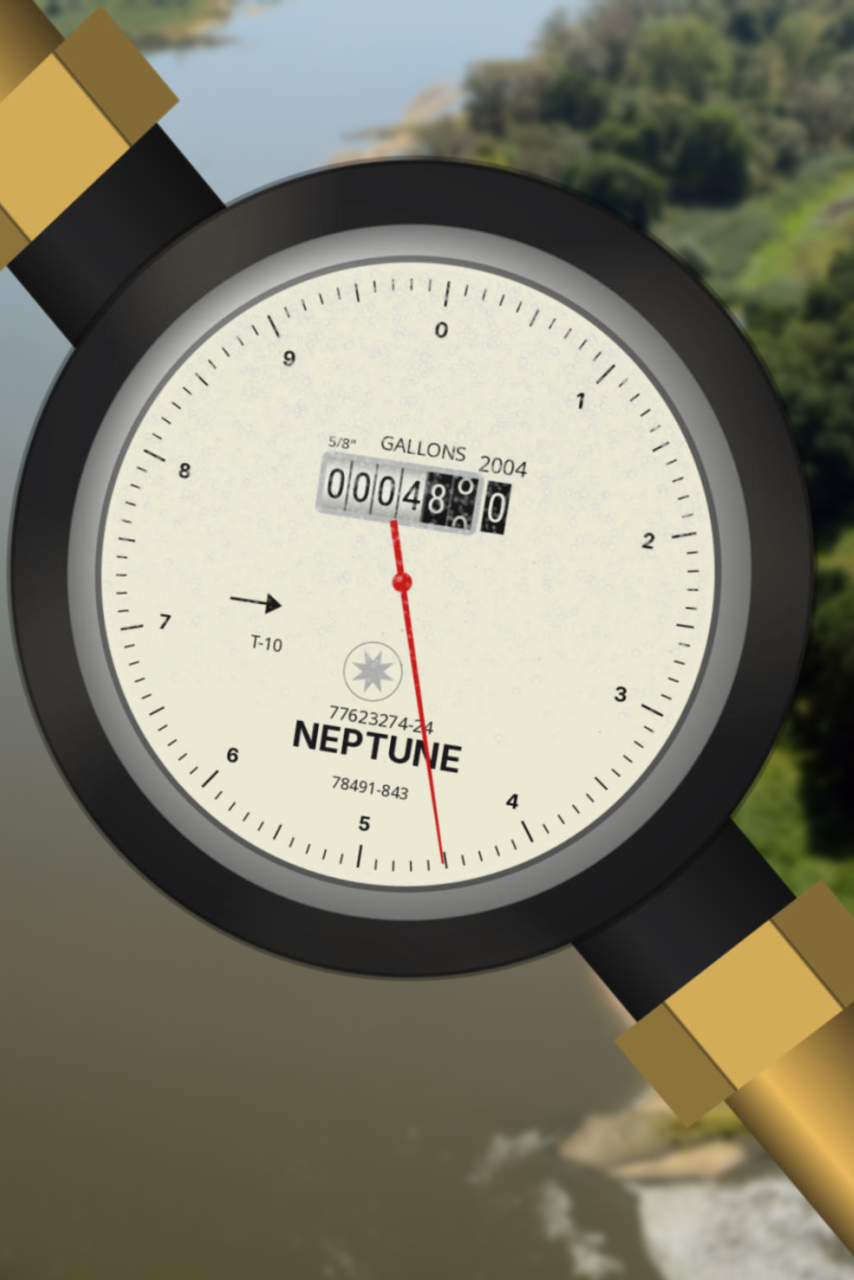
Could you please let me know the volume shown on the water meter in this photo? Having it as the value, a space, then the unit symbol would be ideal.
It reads 4884.5 gal
